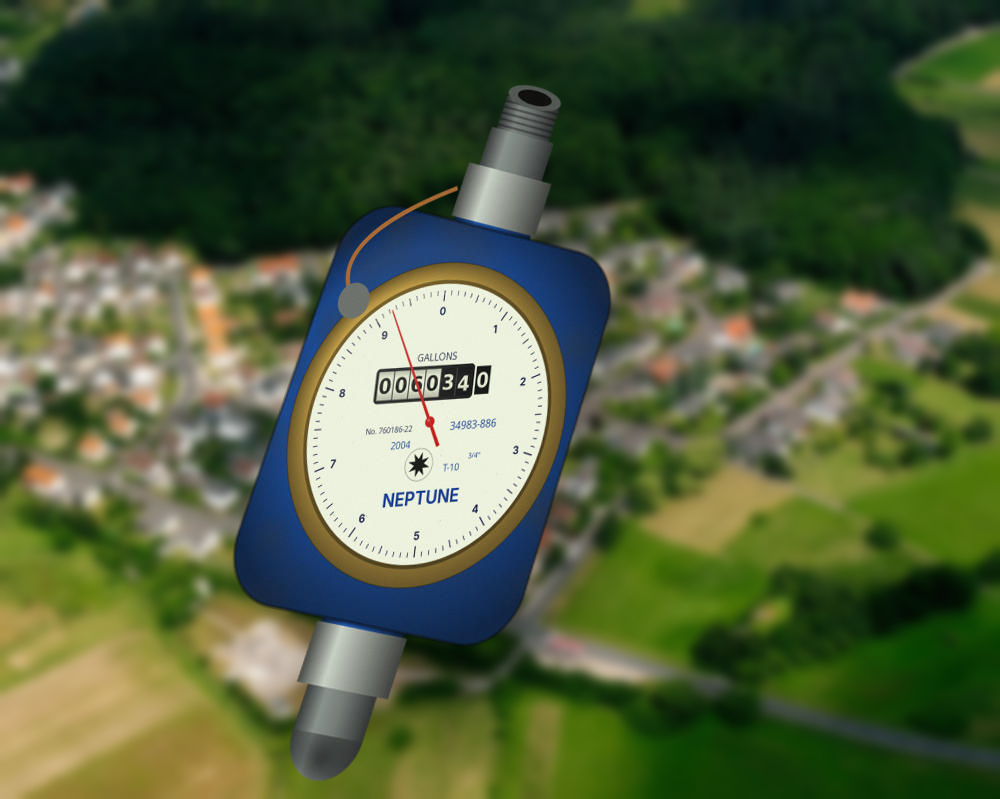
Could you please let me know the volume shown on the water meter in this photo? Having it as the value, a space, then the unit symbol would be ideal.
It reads 60339.2 gal
